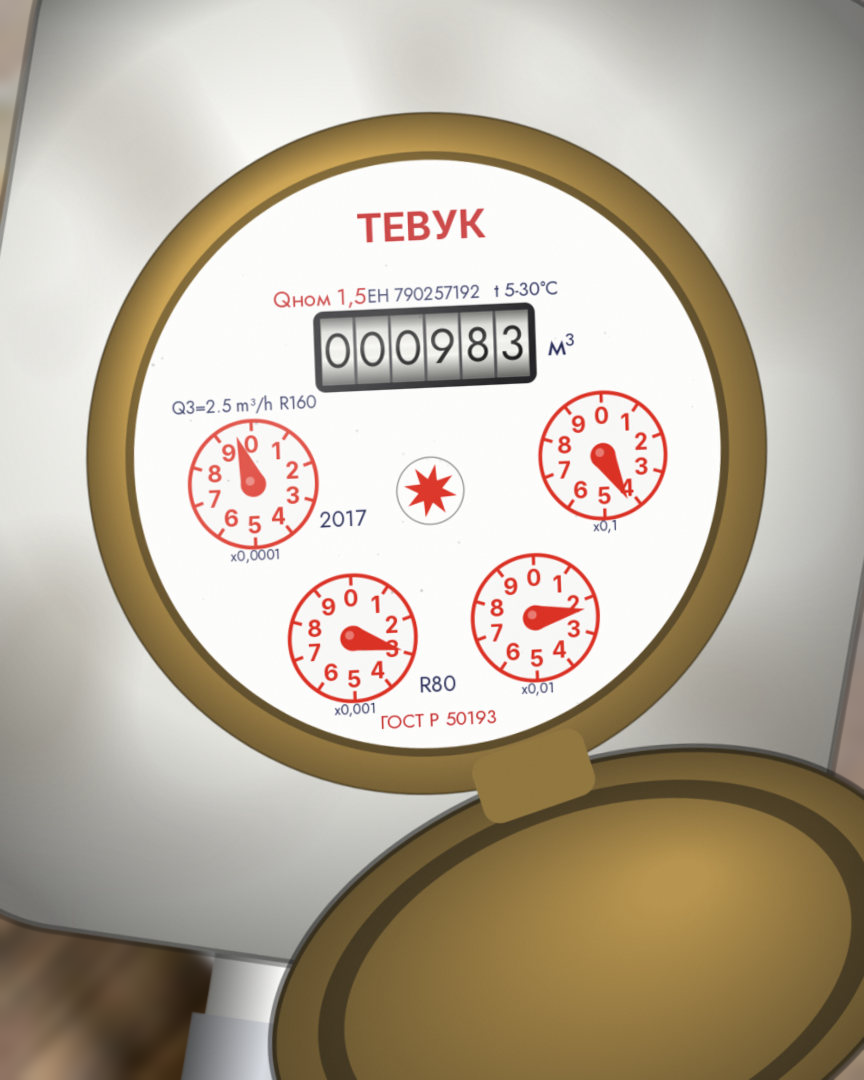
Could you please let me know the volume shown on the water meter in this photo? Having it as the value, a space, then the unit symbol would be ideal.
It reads 983.4229 m³
